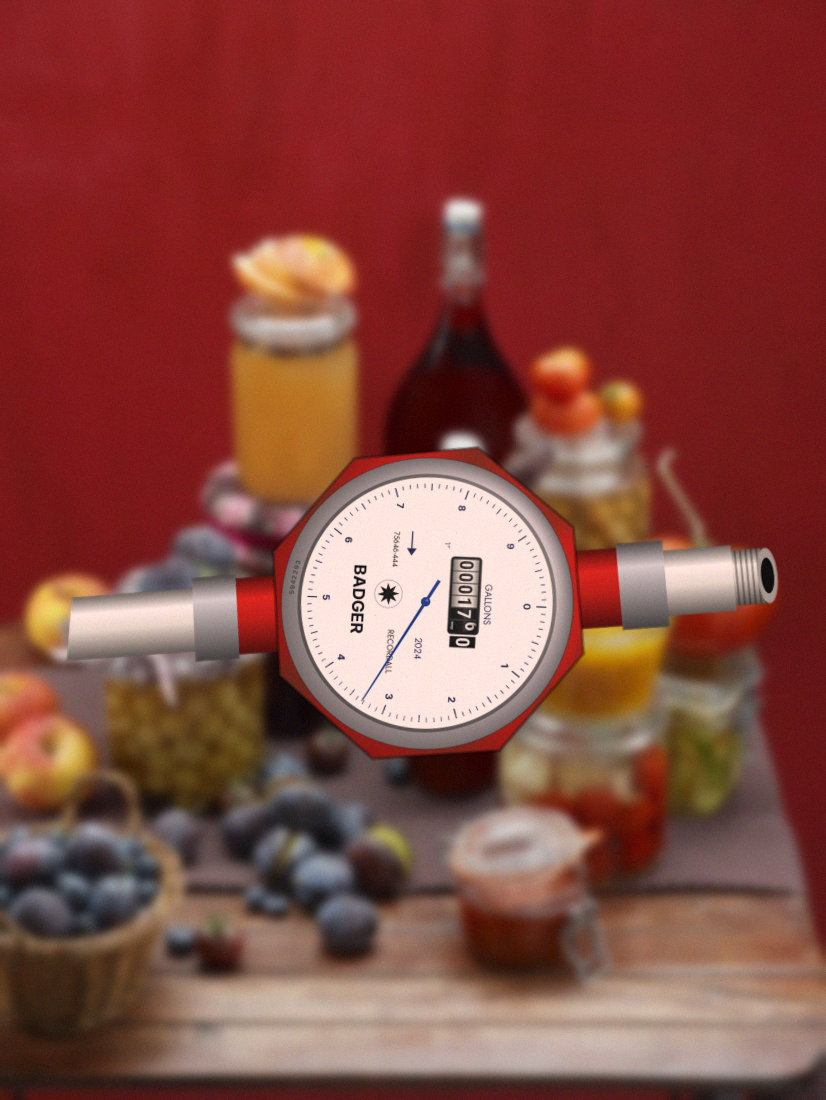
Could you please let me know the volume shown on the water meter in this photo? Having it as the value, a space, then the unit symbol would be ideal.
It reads 1763.3 gal
